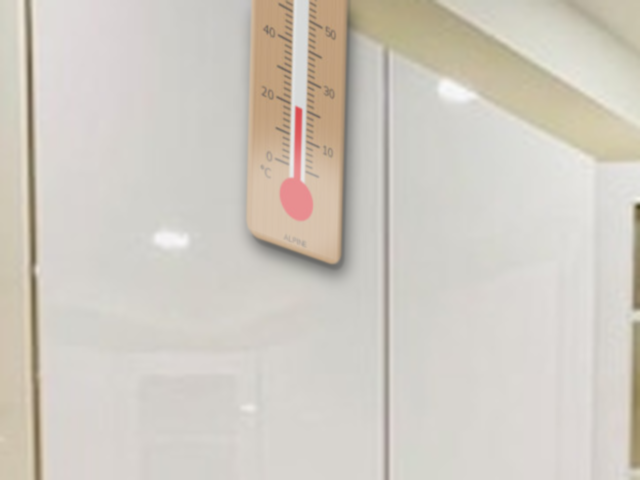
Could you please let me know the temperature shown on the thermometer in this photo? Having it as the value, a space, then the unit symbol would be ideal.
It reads 20 °C
